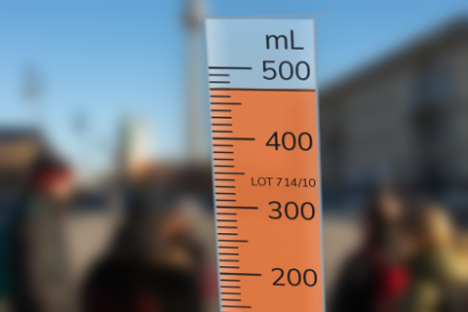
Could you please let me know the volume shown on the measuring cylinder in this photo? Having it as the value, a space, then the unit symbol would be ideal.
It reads 470 mL
